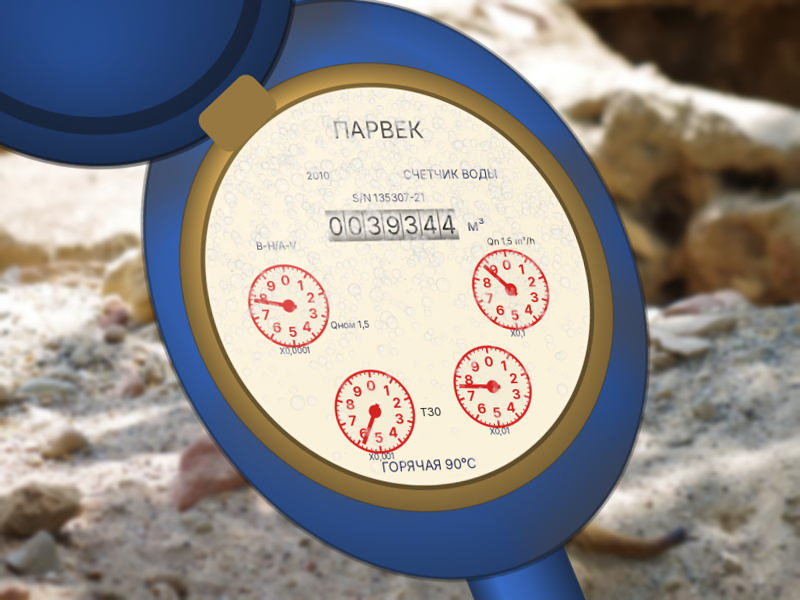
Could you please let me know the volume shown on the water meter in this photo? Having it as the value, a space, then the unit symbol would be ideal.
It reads 39344.8757 m³
